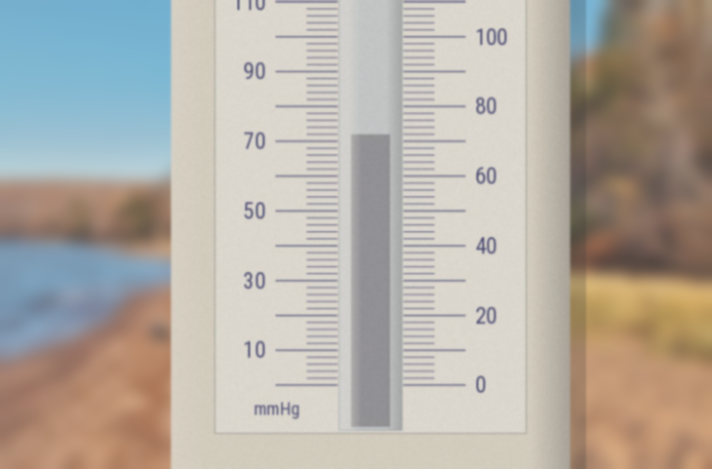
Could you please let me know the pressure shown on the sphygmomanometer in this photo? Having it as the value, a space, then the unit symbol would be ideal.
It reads 72 mmHg
